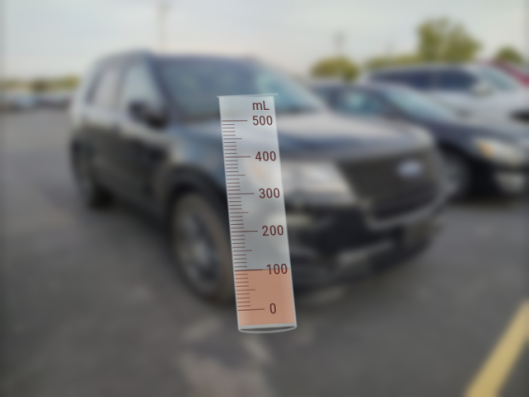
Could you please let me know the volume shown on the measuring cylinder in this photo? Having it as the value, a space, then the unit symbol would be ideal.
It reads 100 mL
